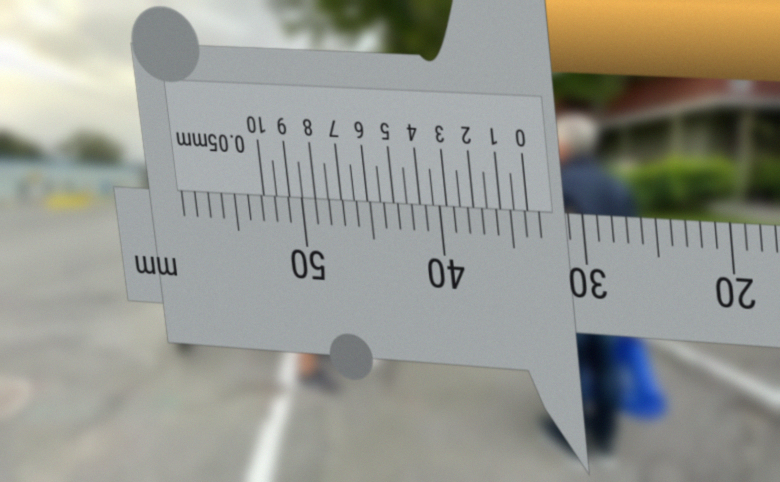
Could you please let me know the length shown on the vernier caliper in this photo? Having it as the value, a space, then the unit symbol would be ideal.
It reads 33.8 mm
